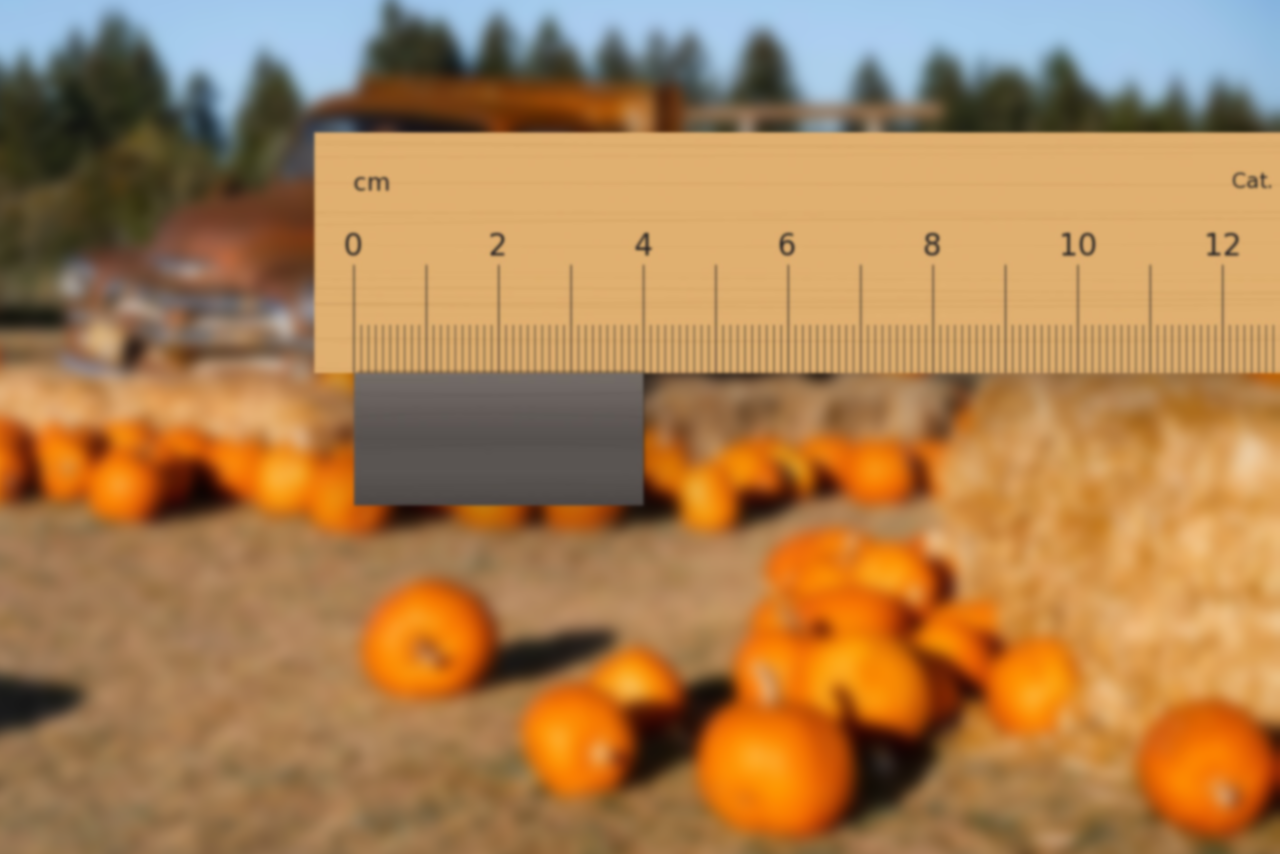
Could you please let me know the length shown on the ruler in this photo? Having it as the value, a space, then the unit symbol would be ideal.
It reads 4 cm
